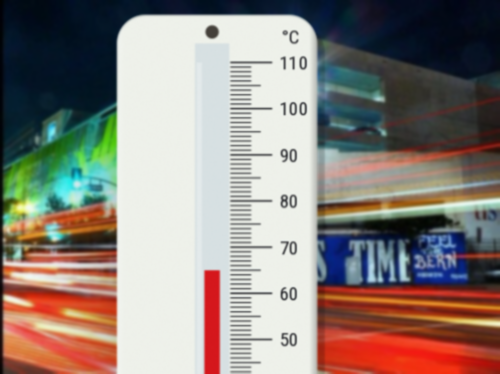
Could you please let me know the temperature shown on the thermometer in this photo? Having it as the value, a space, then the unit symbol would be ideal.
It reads 65 °C
